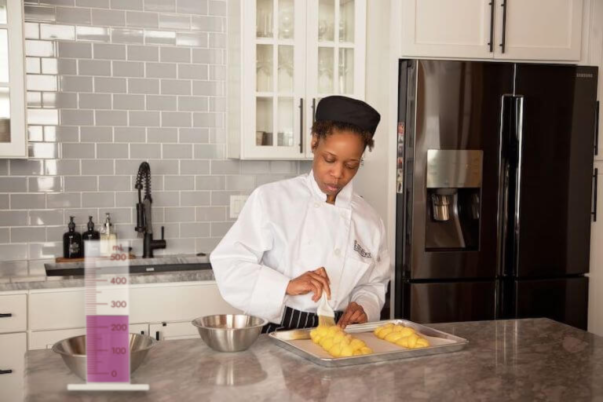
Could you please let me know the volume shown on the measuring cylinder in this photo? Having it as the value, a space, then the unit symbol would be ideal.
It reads 250 mL
